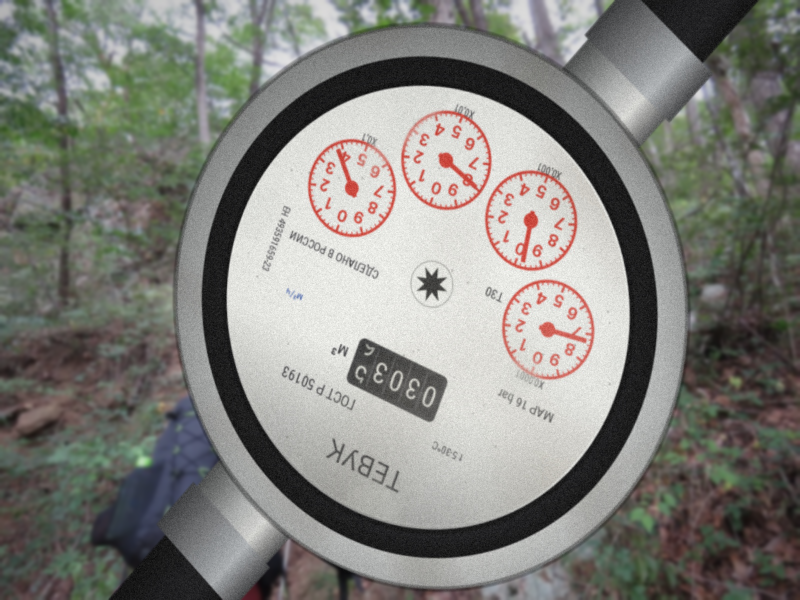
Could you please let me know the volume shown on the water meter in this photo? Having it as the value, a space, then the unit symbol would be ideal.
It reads 3035.3797 m³
